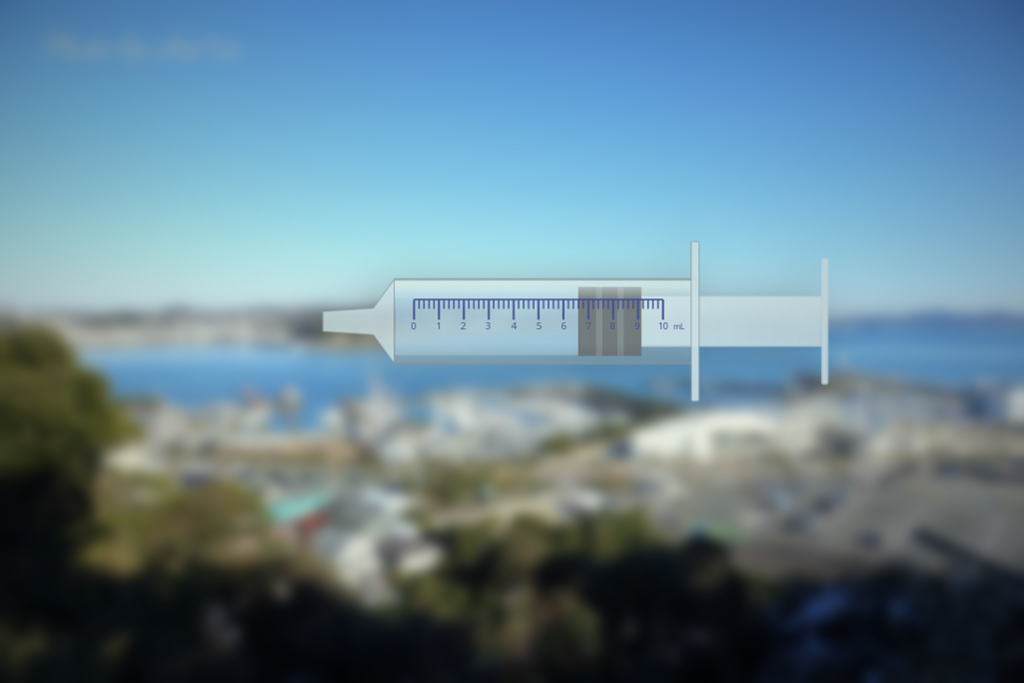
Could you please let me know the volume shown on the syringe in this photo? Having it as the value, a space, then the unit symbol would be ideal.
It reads 6.6 mL
